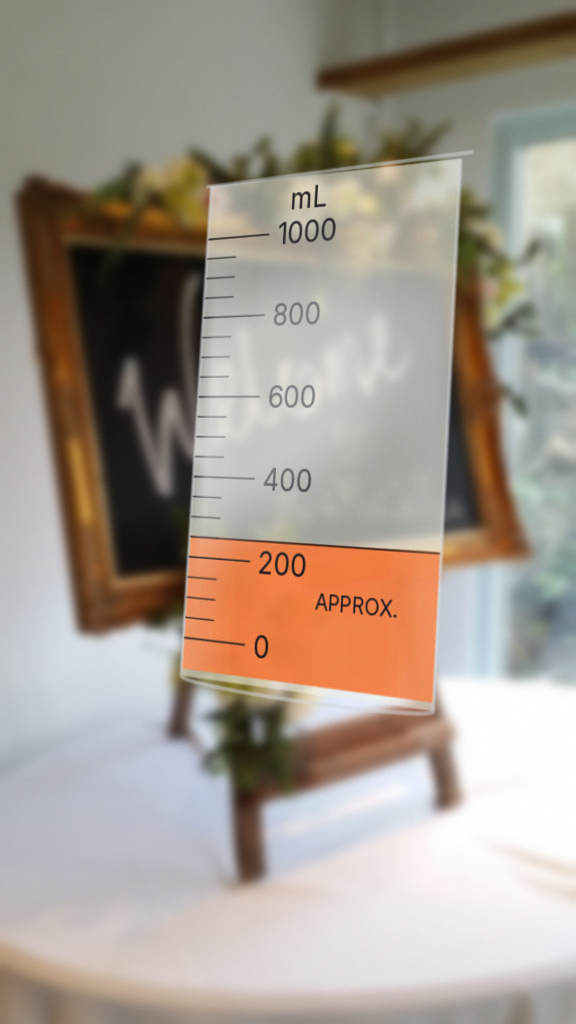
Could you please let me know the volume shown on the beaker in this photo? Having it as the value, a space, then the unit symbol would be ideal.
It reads 250 mL
